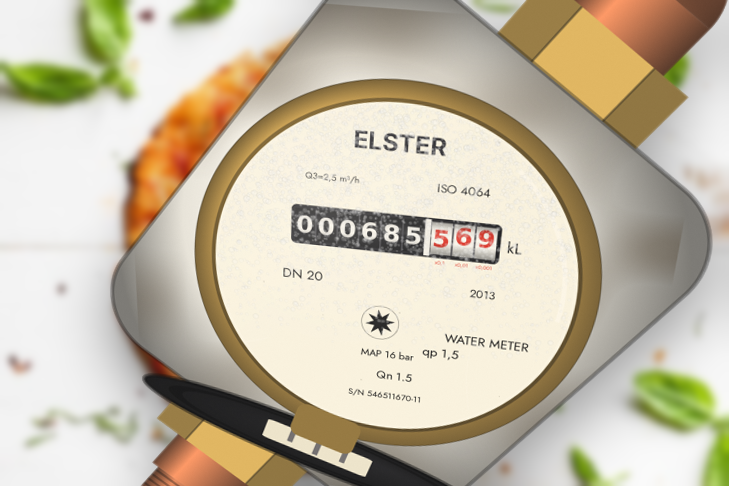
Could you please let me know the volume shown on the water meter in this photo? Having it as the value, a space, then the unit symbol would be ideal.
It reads 685.569 kL
